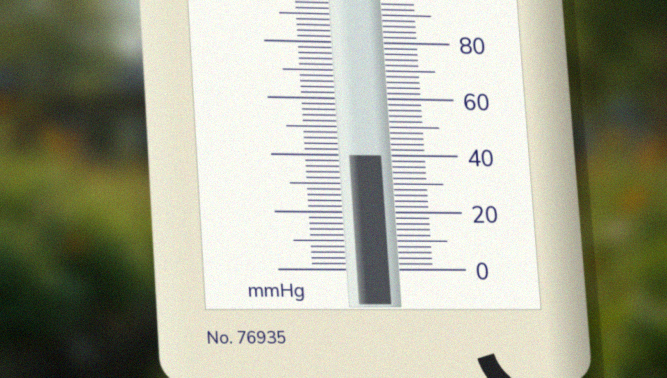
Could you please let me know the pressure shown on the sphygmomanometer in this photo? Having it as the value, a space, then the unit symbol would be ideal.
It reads 40 mmHg
